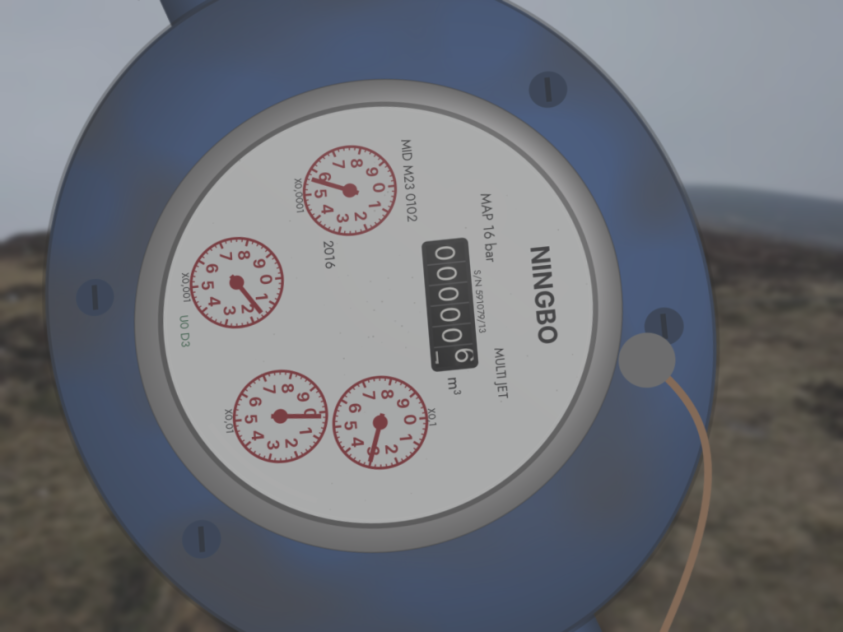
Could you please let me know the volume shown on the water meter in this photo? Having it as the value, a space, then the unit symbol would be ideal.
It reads 6.3015 m³
